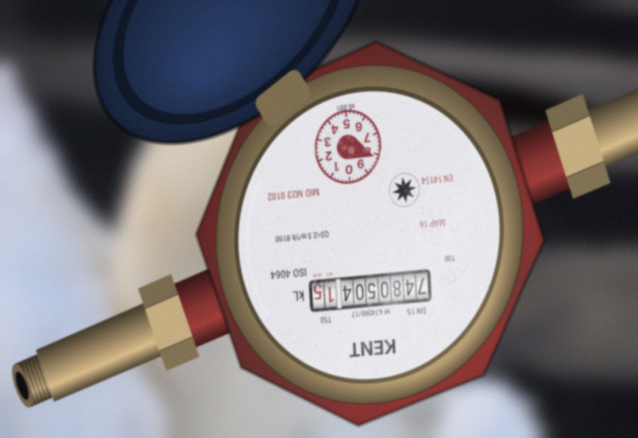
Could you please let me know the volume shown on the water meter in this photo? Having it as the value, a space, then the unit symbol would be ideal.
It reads 7480504.148 kL
